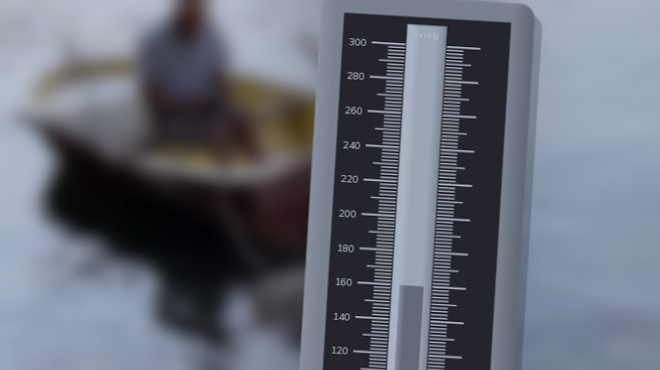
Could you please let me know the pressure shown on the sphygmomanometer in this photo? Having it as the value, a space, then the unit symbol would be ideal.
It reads 160 mmHg
